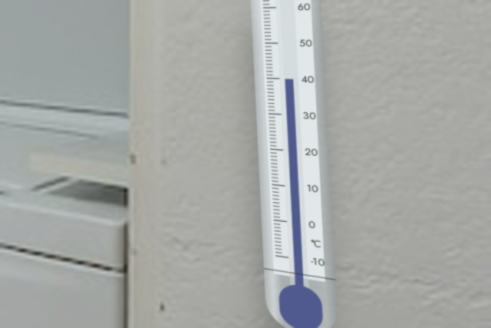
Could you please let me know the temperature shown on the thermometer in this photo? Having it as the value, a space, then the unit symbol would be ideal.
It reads 40 °C
